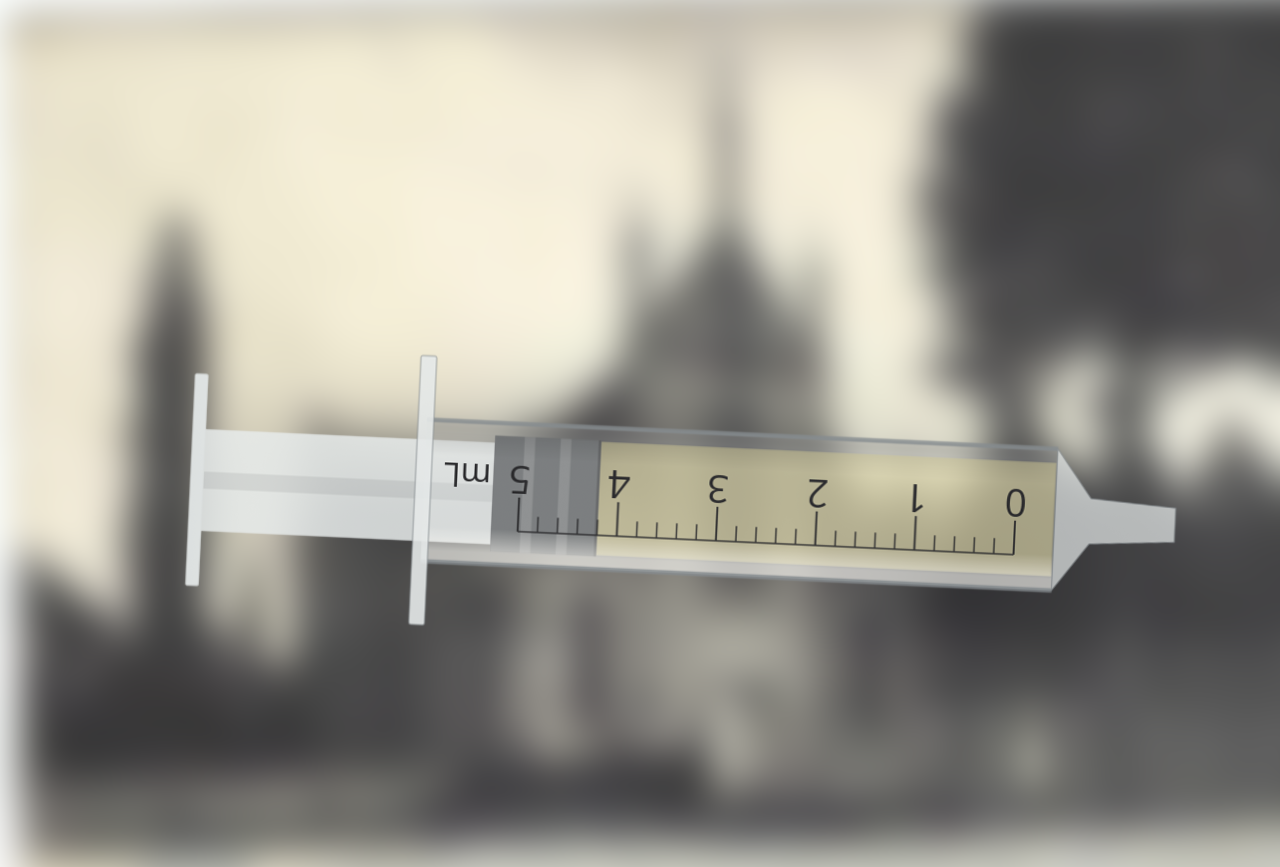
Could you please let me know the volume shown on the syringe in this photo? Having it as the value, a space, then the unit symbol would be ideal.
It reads 4.2 mL
